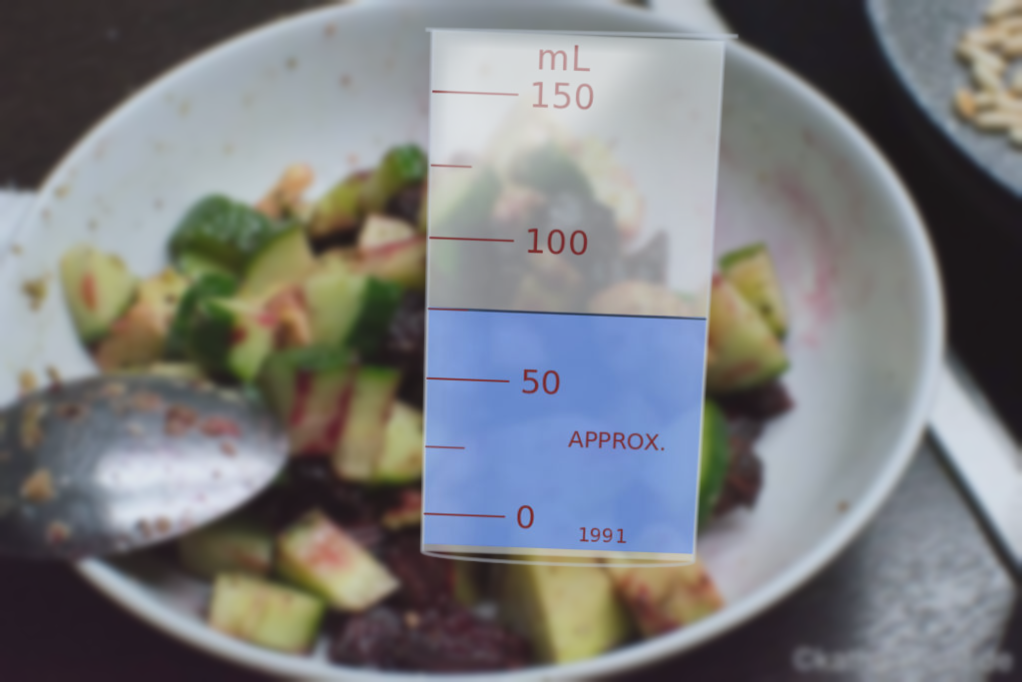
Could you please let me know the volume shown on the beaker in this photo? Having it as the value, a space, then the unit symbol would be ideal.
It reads 75 mL
